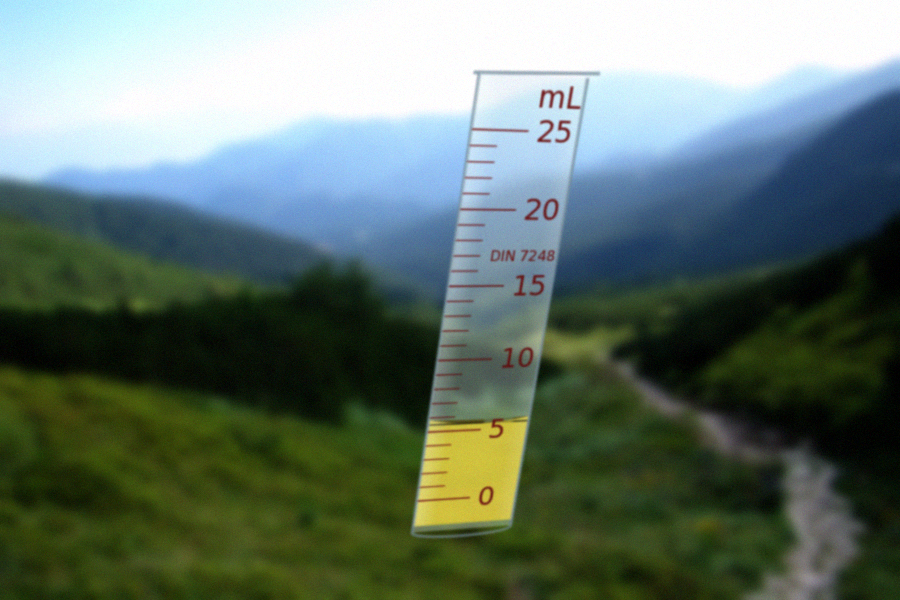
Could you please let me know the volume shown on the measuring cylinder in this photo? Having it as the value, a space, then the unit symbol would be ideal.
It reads 5.5 mL
